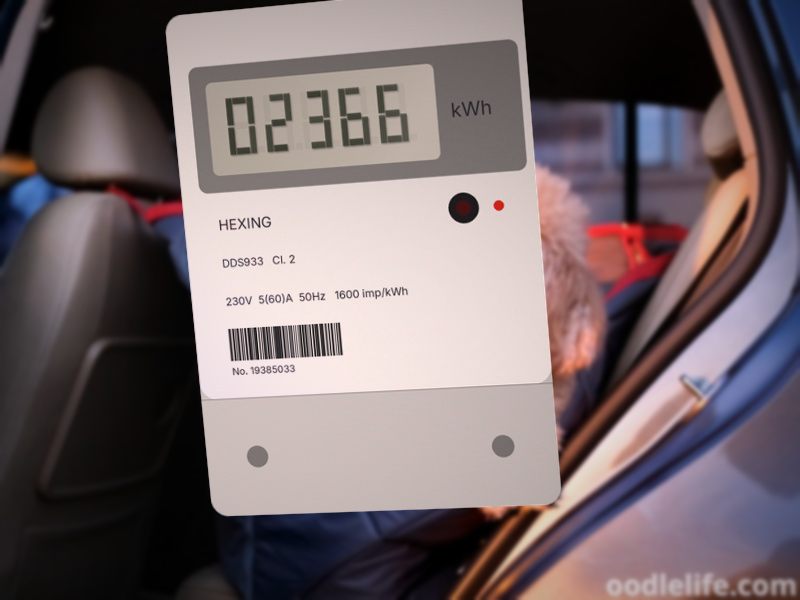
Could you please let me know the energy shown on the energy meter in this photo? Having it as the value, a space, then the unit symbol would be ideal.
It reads 2366 kWh
